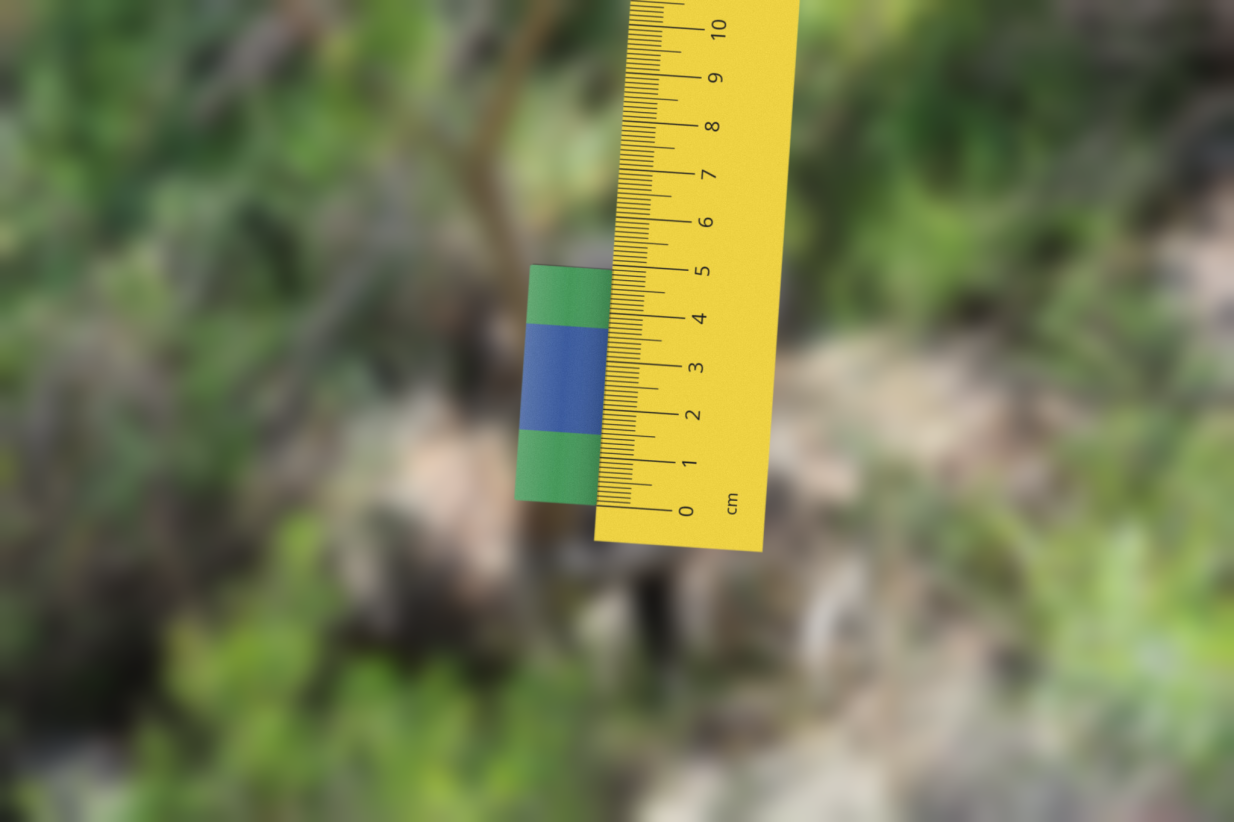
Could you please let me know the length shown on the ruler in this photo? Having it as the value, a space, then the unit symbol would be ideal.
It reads 4.9 cm
